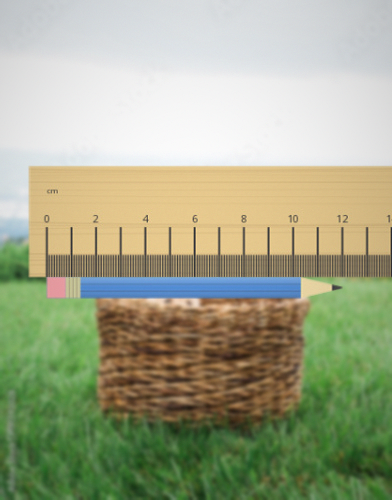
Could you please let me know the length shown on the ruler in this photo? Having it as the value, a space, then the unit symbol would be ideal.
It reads 12 cm
